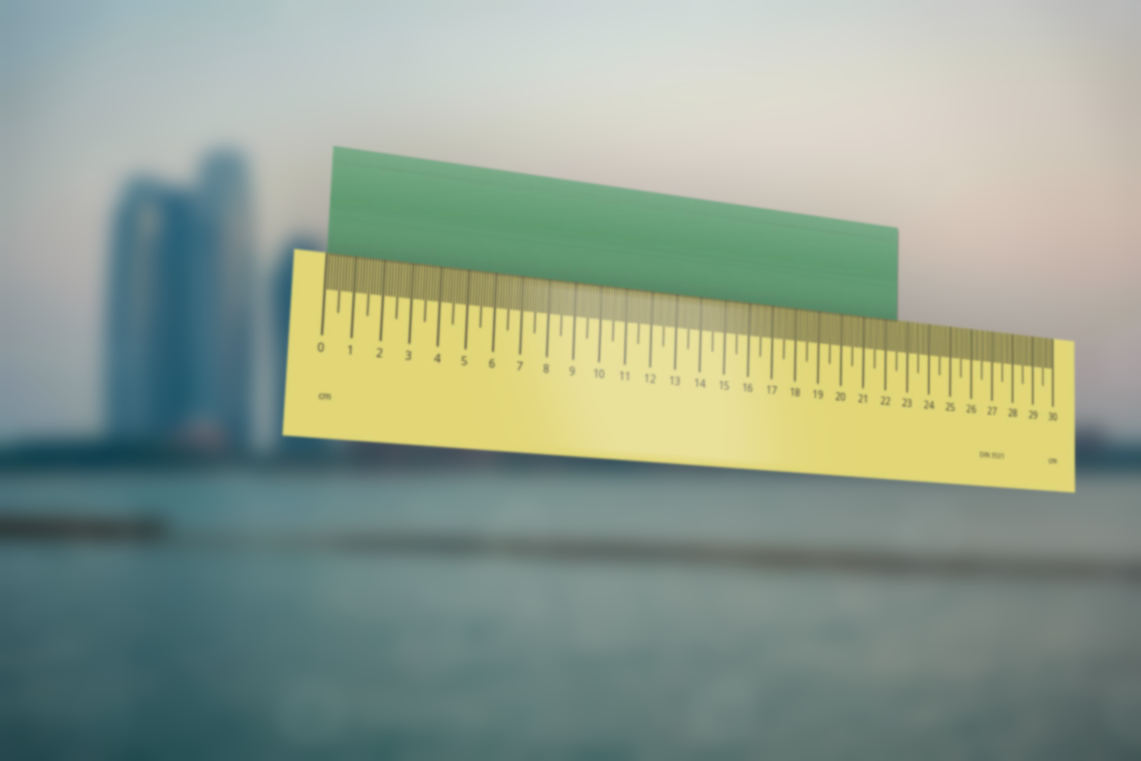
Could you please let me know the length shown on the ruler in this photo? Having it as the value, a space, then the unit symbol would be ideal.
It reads 22.5 cm
